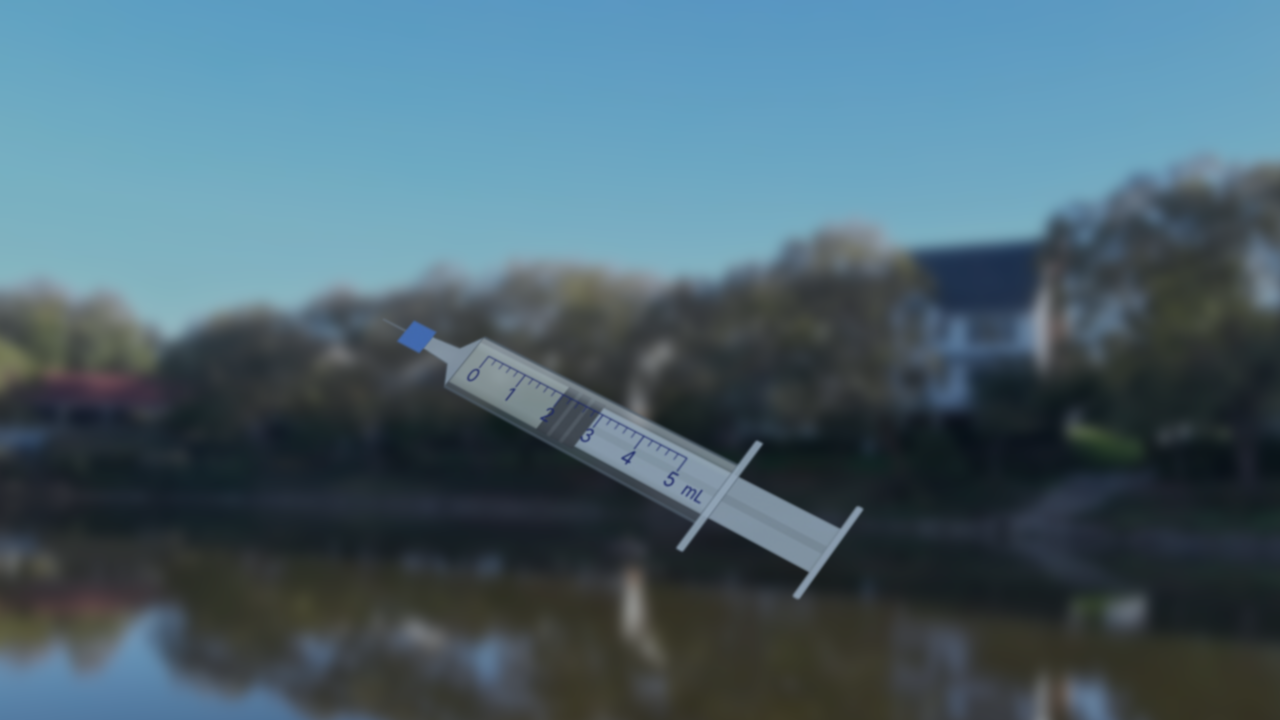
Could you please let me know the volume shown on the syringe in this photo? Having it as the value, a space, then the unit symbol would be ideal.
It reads 2 mL
